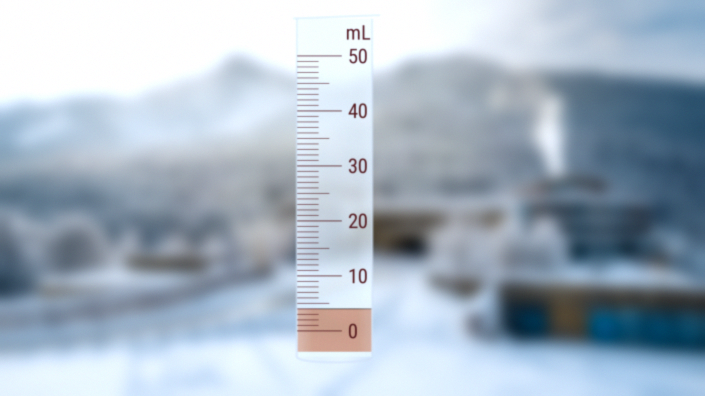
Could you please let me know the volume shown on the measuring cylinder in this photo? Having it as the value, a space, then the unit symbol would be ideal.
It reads 4 mL
